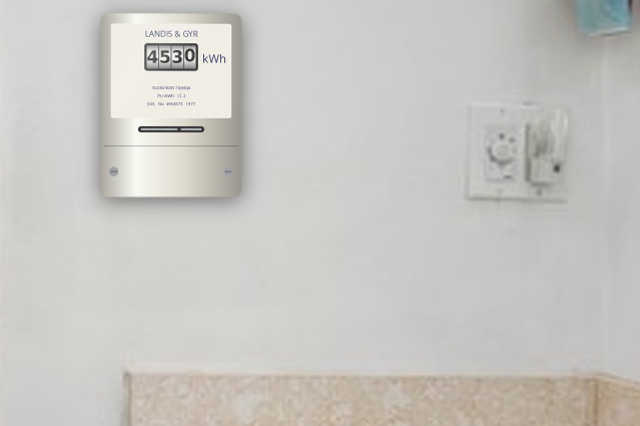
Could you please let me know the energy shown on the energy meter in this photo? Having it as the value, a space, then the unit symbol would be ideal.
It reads 4530 kWh
